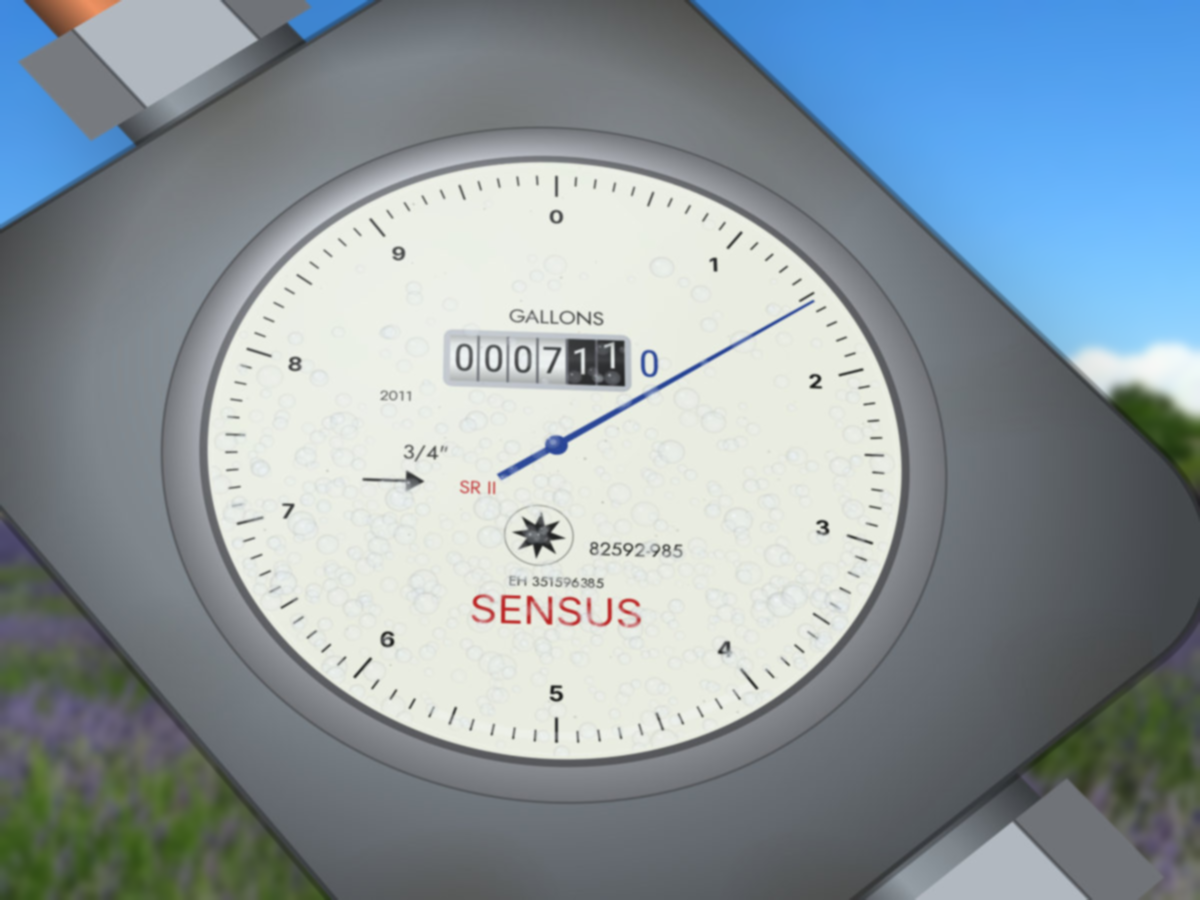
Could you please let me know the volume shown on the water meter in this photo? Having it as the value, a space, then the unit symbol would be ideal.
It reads 7111.5 gal
